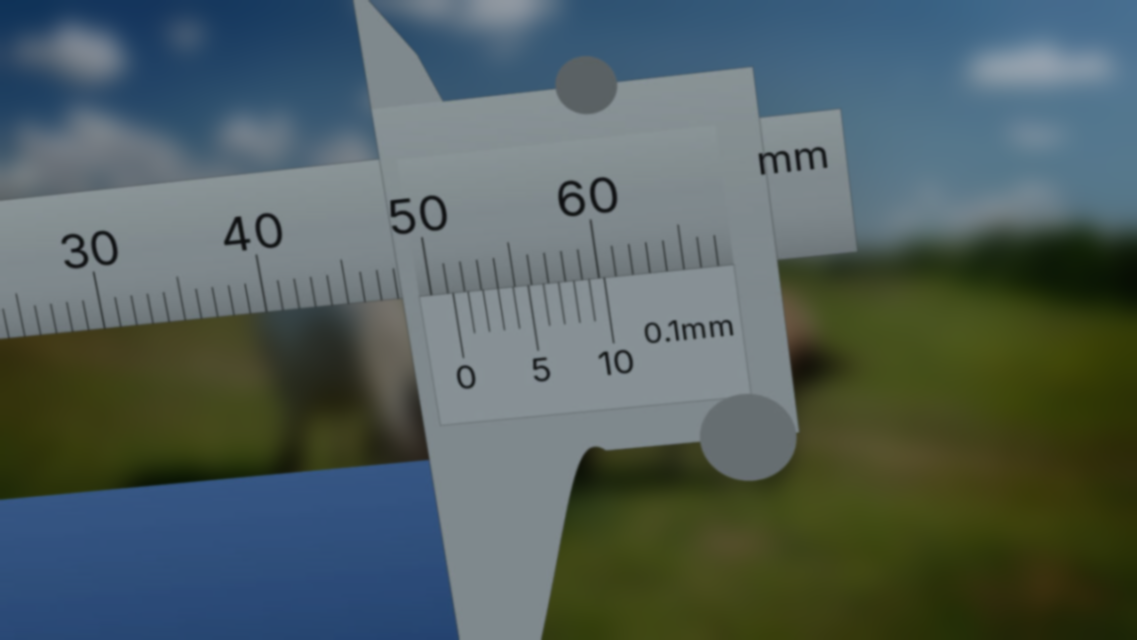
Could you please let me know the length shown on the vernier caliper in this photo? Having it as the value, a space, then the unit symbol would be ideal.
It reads 51.3 mm
